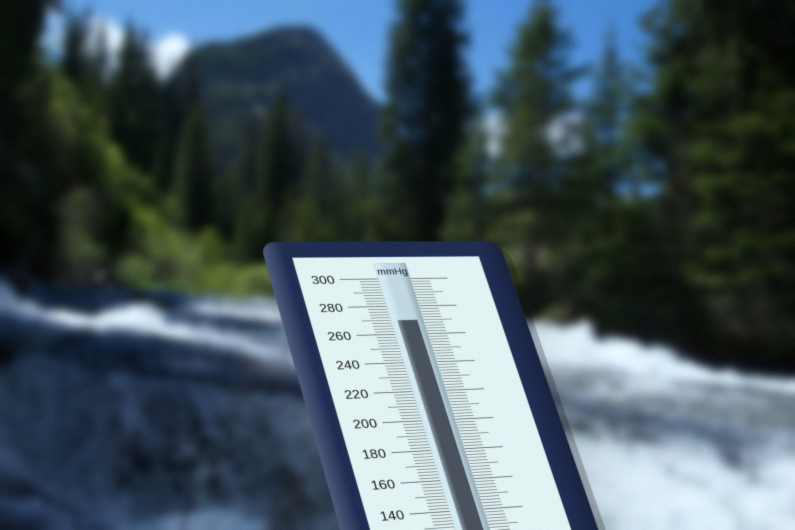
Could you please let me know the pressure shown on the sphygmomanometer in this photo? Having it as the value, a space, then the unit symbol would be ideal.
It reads 270 mmHg
